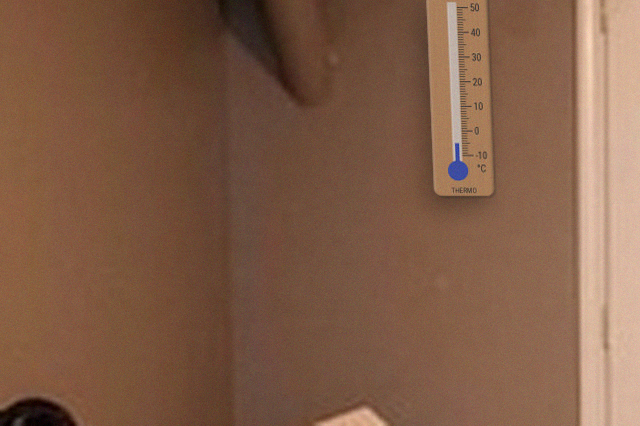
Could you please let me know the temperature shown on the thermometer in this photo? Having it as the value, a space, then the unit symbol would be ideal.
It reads -5 °C
